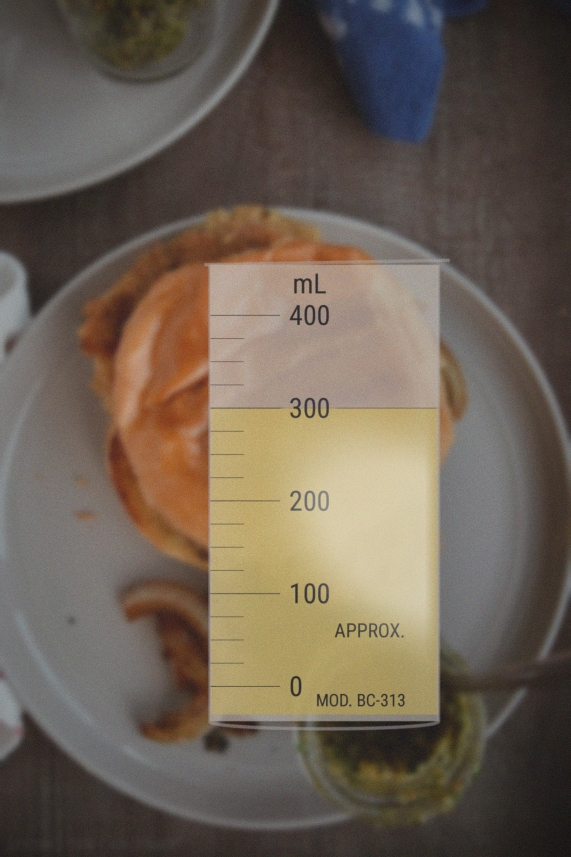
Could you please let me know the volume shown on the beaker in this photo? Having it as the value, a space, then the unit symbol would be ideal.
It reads 300 mL
